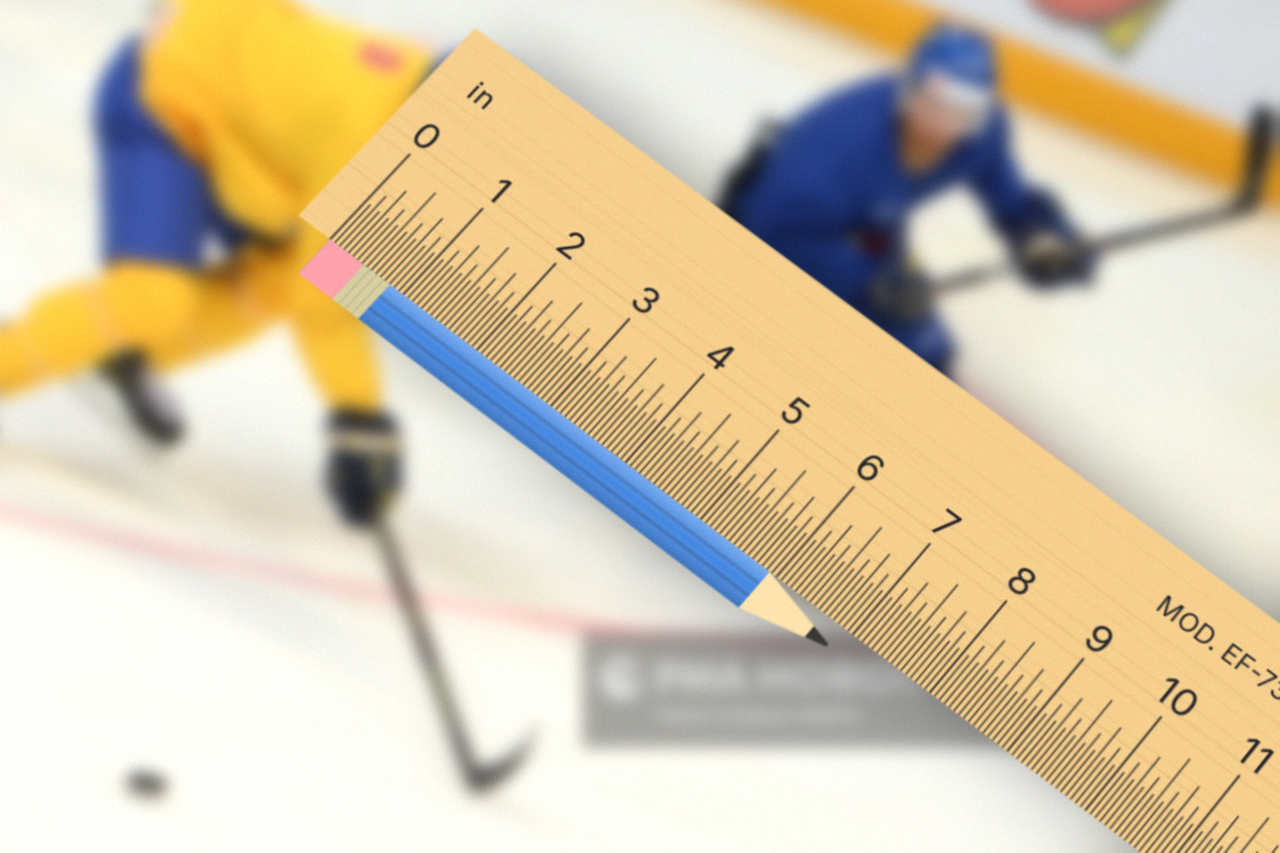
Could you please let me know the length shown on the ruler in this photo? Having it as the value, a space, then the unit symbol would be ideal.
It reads 6.875 in
